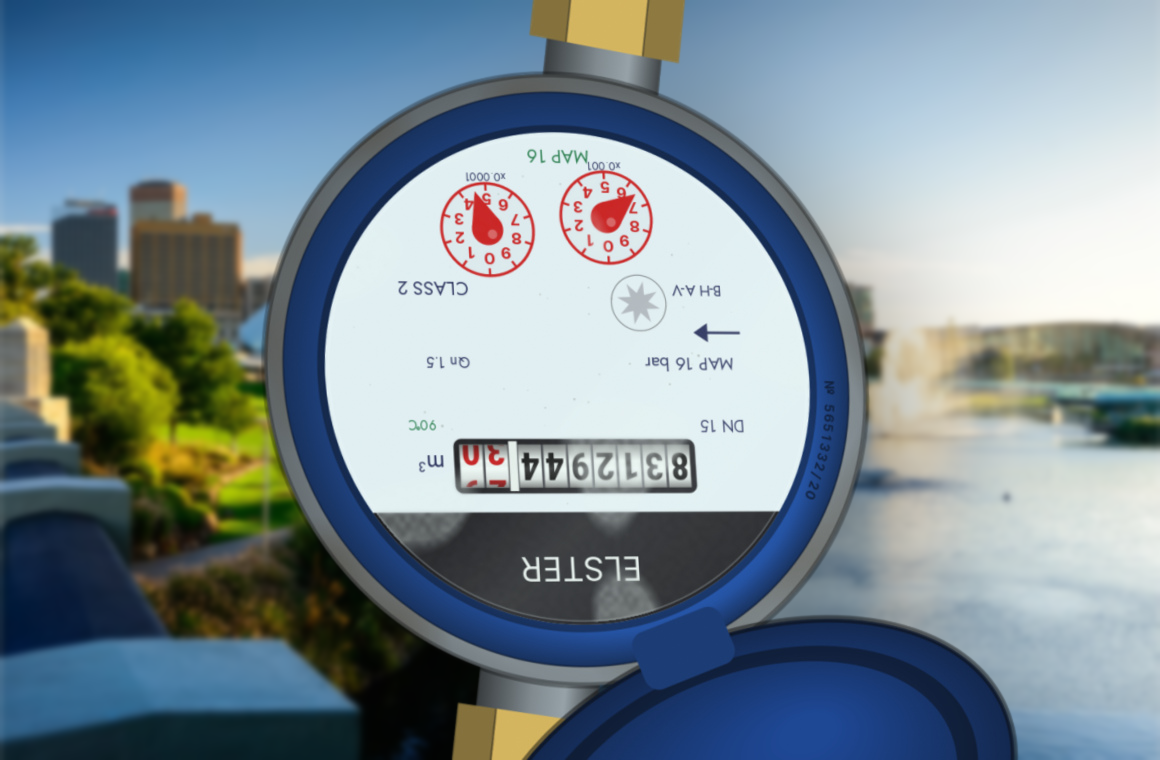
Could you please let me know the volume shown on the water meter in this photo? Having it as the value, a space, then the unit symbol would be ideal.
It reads 8312944.2964 m³
